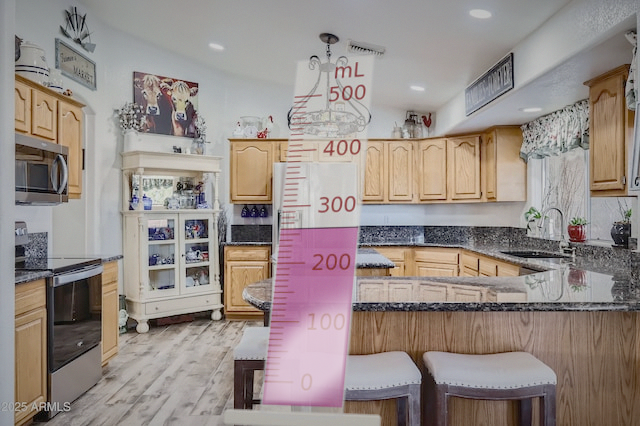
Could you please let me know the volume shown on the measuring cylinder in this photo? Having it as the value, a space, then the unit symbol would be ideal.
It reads 260 mL
